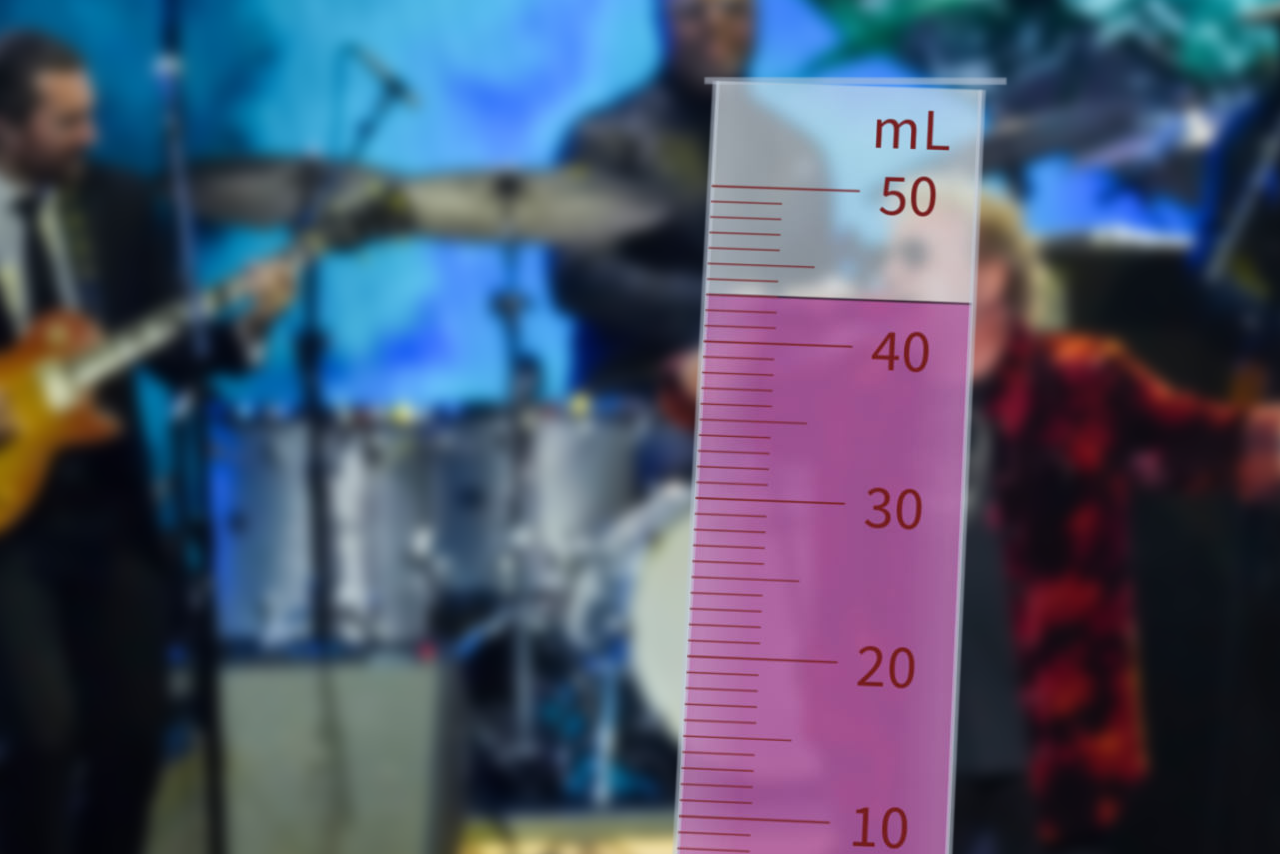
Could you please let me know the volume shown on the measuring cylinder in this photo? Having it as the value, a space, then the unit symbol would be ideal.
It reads 43 mL
